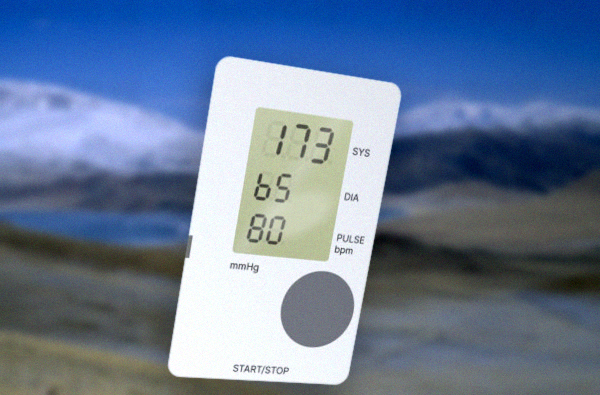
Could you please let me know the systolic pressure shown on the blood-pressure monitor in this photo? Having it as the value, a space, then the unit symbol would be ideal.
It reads 173 mmHg
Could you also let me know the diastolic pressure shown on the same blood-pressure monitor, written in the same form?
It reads 65 mmHg
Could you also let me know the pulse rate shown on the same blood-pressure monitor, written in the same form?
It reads 80 bpm
